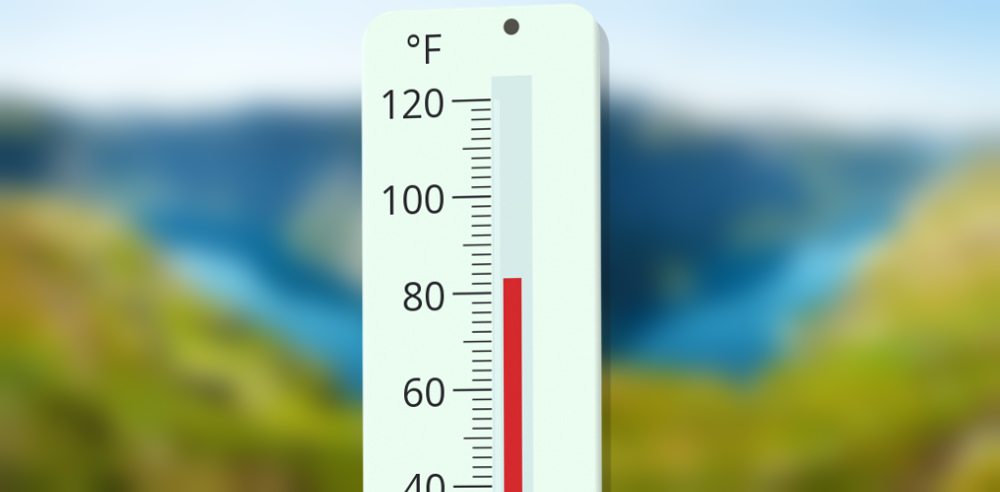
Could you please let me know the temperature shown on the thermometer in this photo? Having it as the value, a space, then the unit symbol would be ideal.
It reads 83 °F
